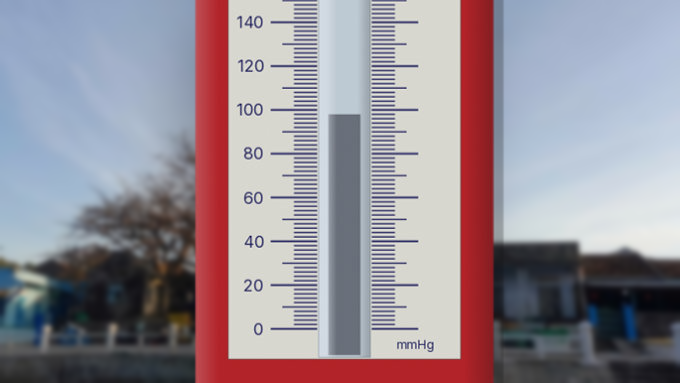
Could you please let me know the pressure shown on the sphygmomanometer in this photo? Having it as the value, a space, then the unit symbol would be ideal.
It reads 98 mmHg
